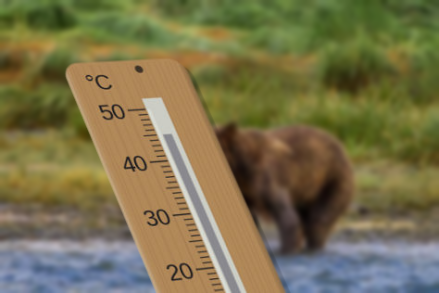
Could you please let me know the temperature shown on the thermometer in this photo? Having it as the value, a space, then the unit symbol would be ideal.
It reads 45 °C
